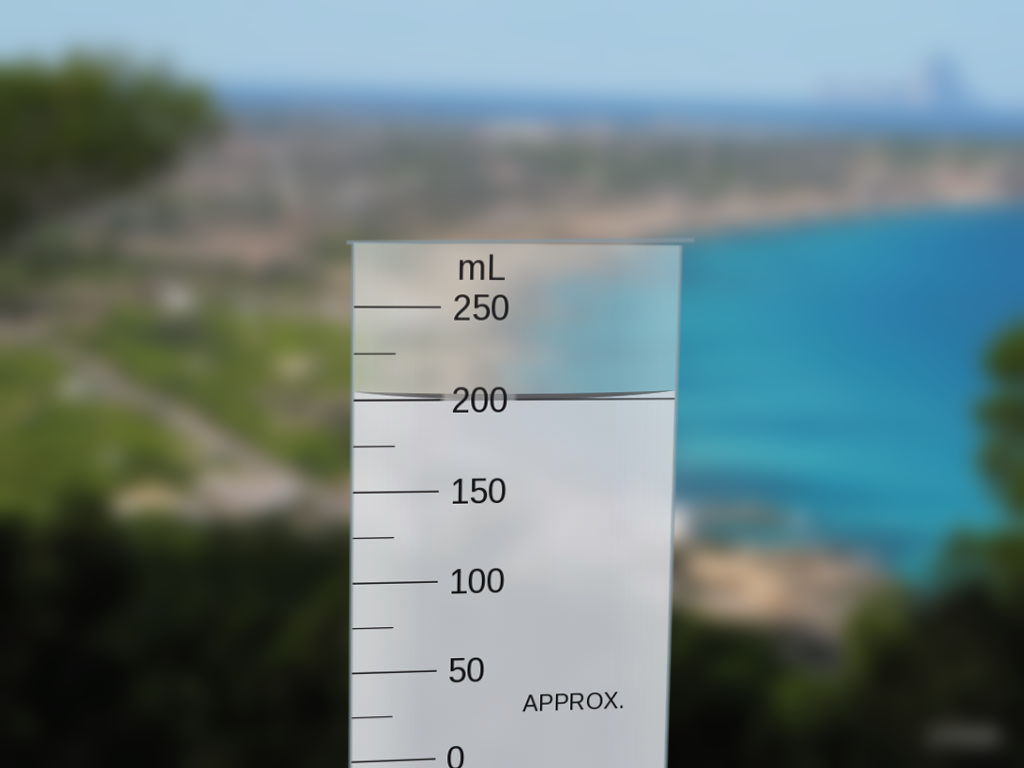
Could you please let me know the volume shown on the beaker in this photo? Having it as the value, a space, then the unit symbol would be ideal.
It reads 200 mL
